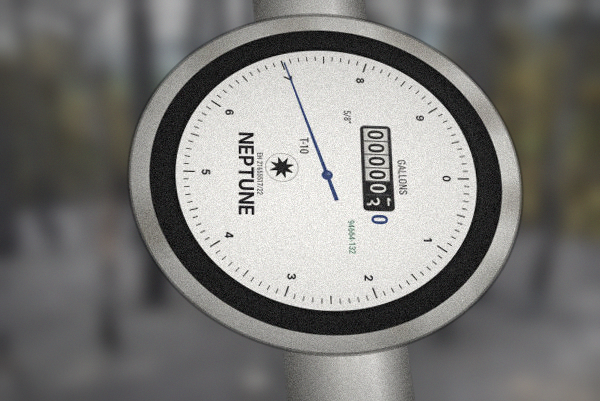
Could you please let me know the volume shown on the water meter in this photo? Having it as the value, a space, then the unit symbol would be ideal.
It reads 27.0 gal
